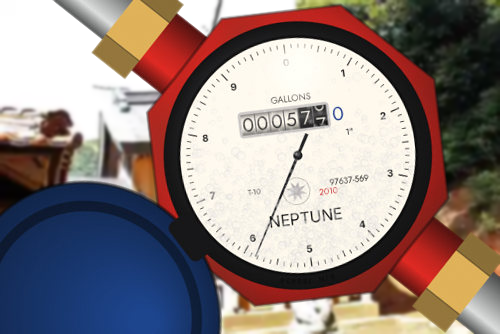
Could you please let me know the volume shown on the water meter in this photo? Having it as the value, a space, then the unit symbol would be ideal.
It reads 5765.8 gal
